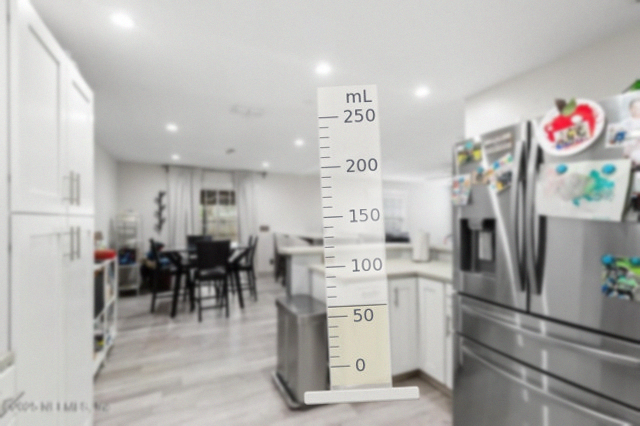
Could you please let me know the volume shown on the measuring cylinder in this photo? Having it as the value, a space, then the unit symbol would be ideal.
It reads 60 mL
